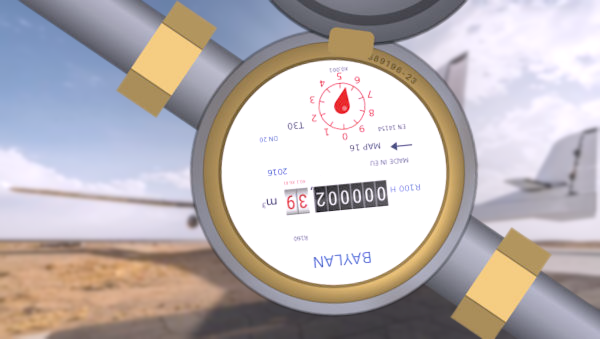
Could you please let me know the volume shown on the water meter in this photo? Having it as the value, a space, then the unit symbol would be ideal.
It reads 2.395 m³
